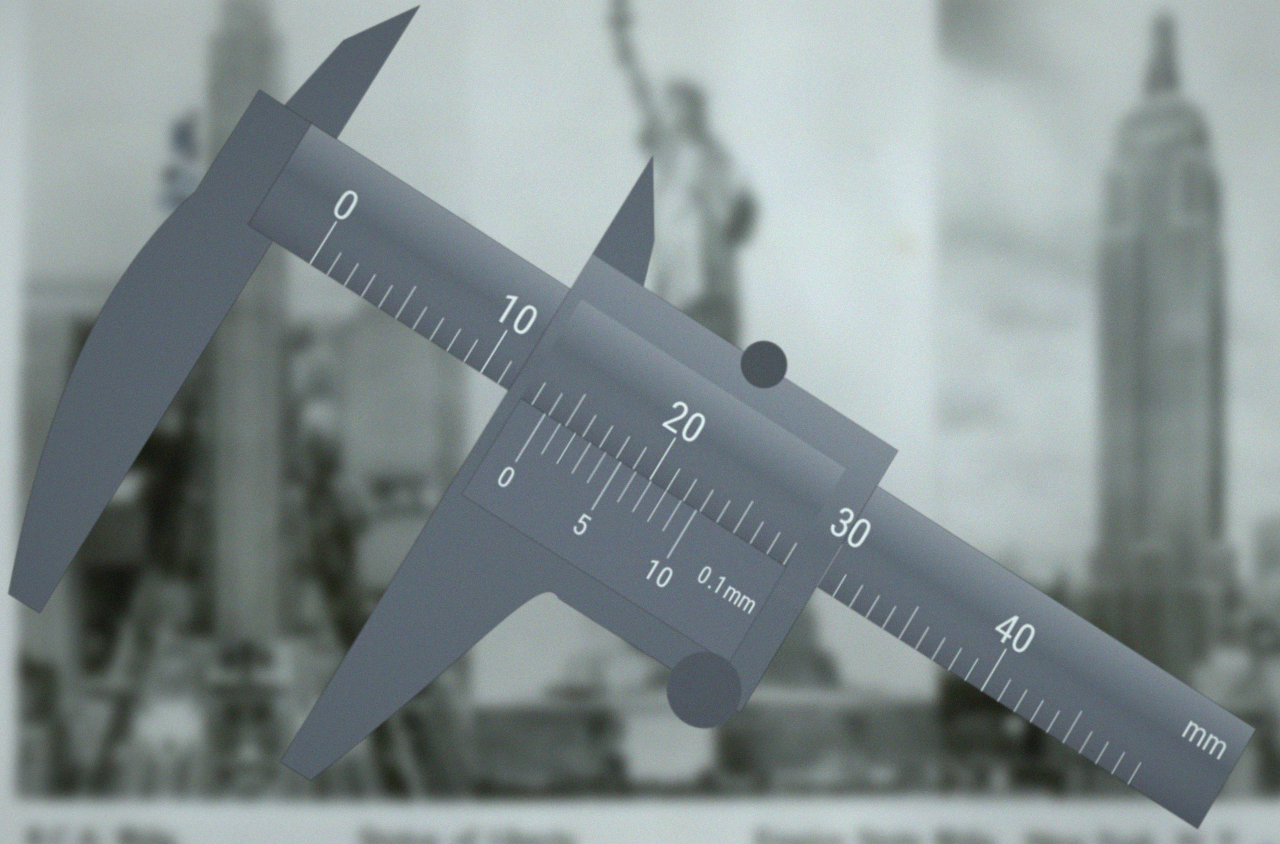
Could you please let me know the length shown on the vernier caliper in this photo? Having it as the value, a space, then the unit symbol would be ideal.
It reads 13.8 mm
